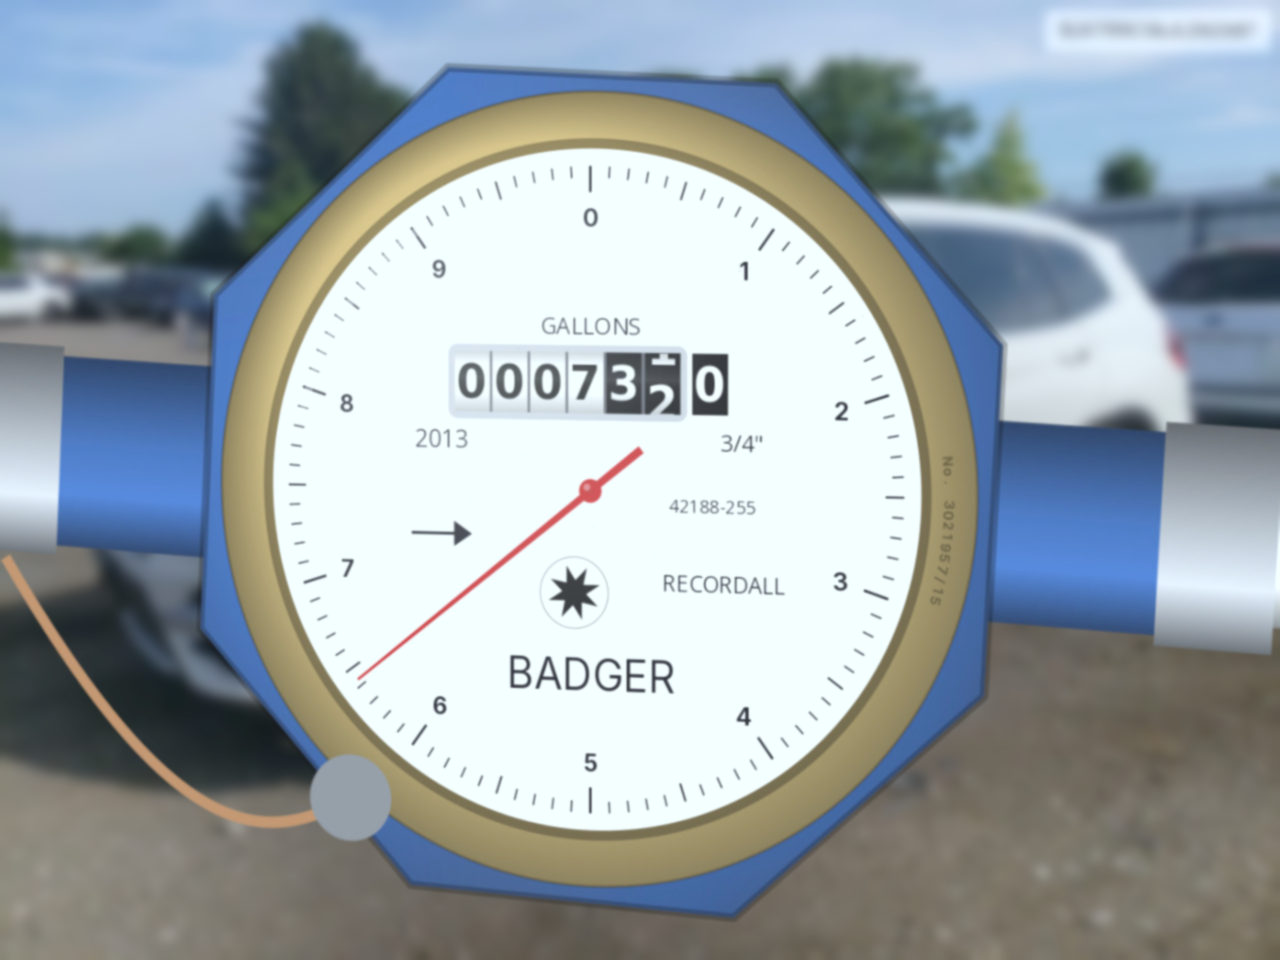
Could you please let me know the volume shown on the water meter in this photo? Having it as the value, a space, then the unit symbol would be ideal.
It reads 7316.4 gal
